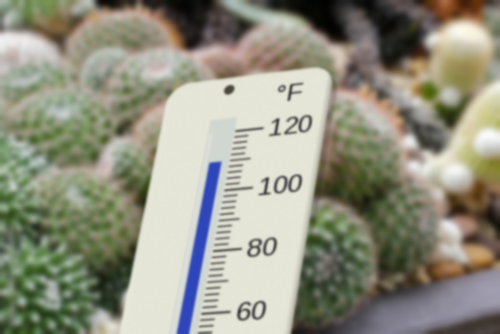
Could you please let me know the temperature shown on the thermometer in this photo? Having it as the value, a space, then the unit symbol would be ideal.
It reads 110 °F
